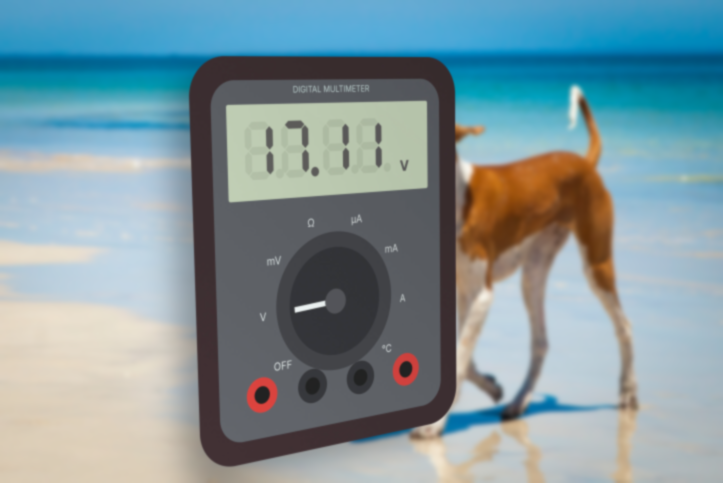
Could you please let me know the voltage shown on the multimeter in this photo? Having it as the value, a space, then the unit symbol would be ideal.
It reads 17.11 V
